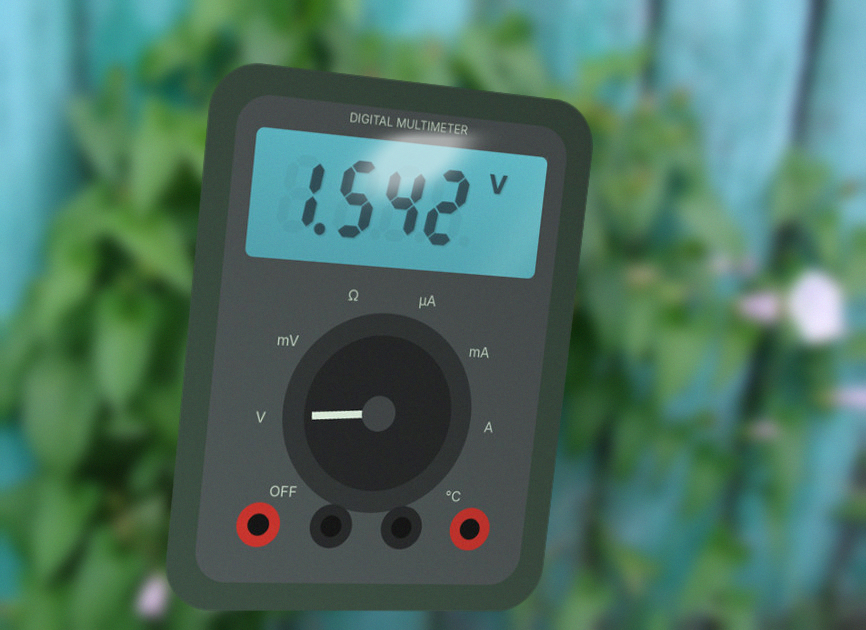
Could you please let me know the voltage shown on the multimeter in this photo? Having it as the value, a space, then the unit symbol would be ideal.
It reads 1.542 V
